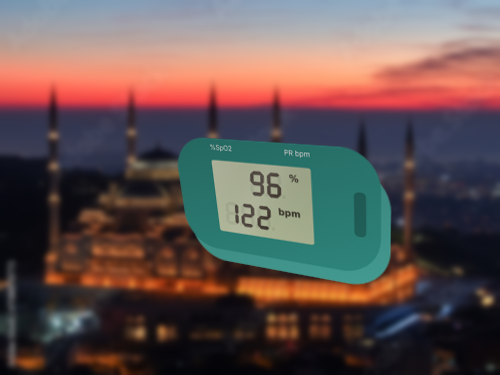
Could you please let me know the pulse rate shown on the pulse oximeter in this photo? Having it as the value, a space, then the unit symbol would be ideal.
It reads 122 bpm
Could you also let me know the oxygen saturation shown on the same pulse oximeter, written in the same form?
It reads 96 %
